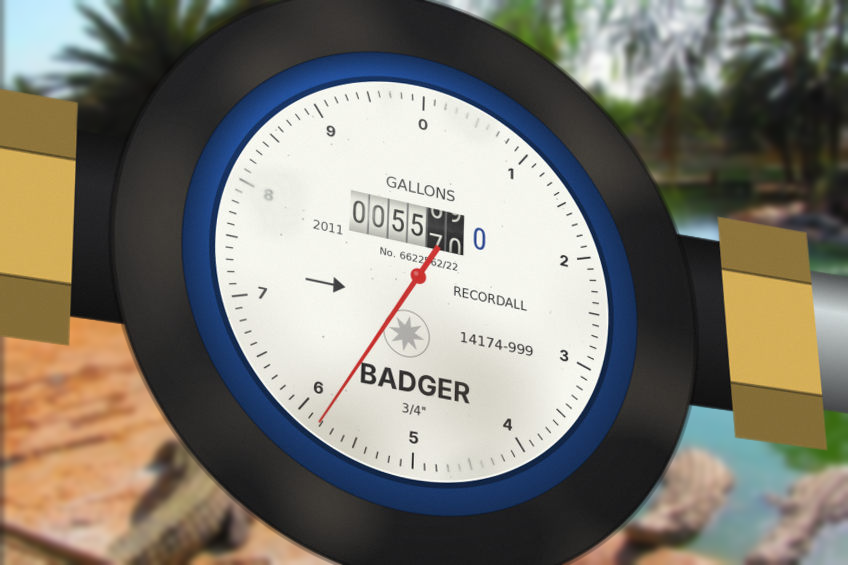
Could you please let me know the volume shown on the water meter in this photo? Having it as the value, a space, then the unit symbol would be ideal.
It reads 55695.8 gal
